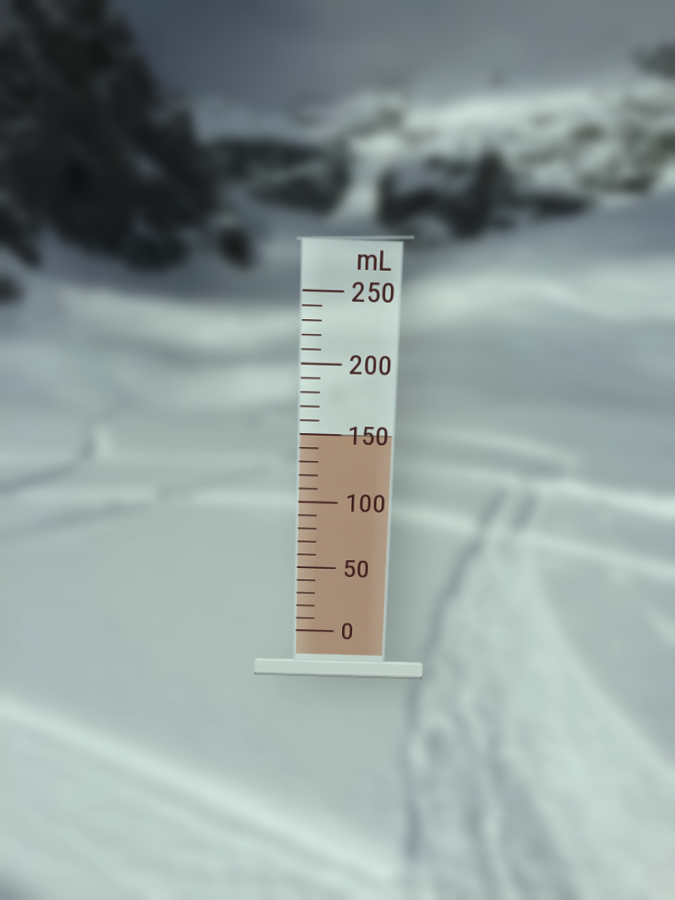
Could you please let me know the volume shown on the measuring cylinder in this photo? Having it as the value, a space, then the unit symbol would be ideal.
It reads 150 mL
